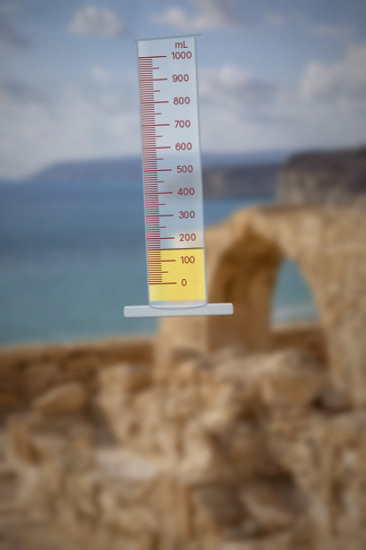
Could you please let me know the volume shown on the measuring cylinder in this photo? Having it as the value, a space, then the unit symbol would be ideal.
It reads 150 mL
